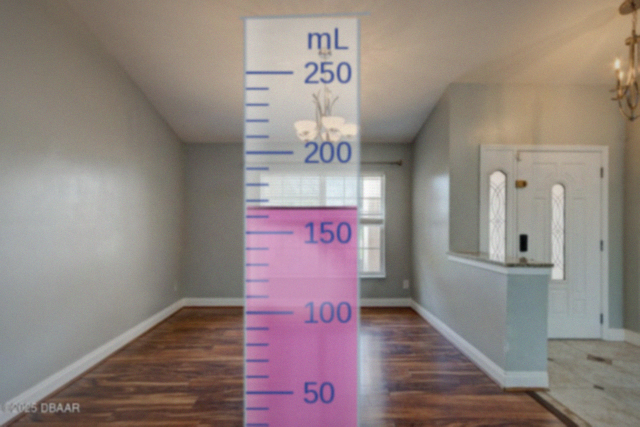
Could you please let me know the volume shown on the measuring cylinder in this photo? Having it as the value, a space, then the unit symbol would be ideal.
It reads 165 mL
